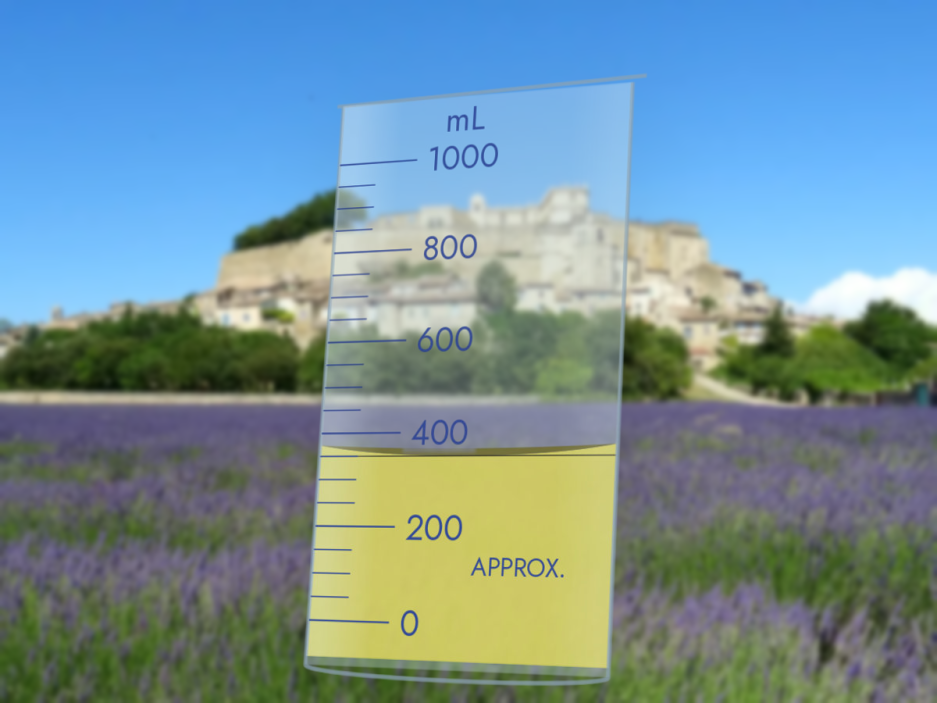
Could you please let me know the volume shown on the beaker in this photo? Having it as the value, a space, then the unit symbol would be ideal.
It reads 350 mL
